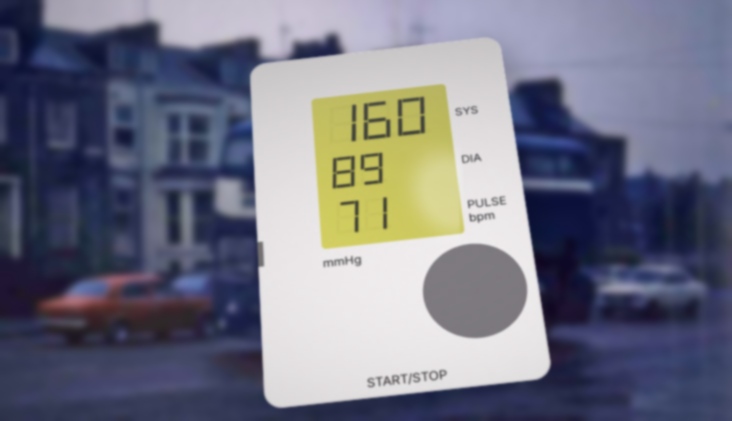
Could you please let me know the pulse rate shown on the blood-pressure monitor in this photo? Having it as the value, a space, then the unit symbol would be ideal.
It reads 71 bpm
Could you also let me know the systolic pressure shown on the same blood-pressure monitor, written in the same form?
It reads 160 mmHg
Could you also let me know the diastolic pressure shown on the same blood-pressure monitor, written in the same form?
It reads 89 mmHg
